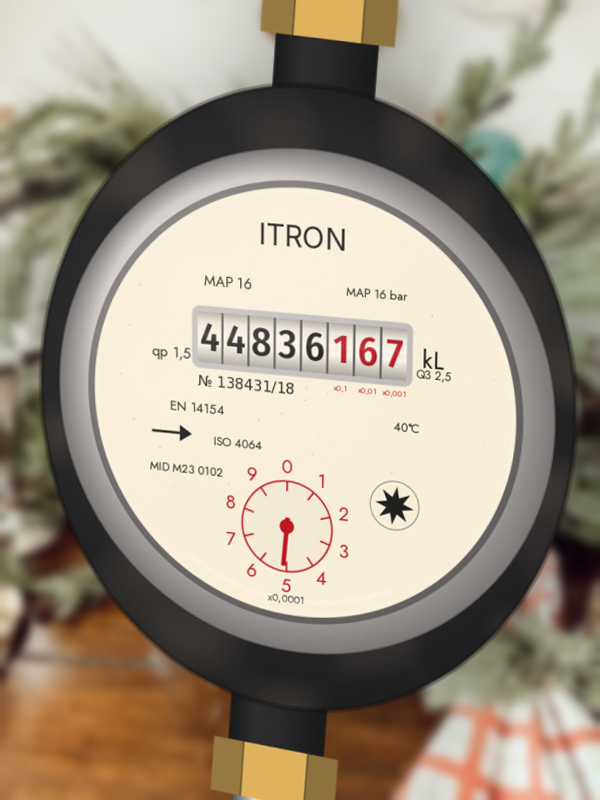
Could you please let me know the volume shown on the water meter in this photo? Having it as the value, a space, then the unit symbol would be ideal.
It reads 44836.1675 kL
